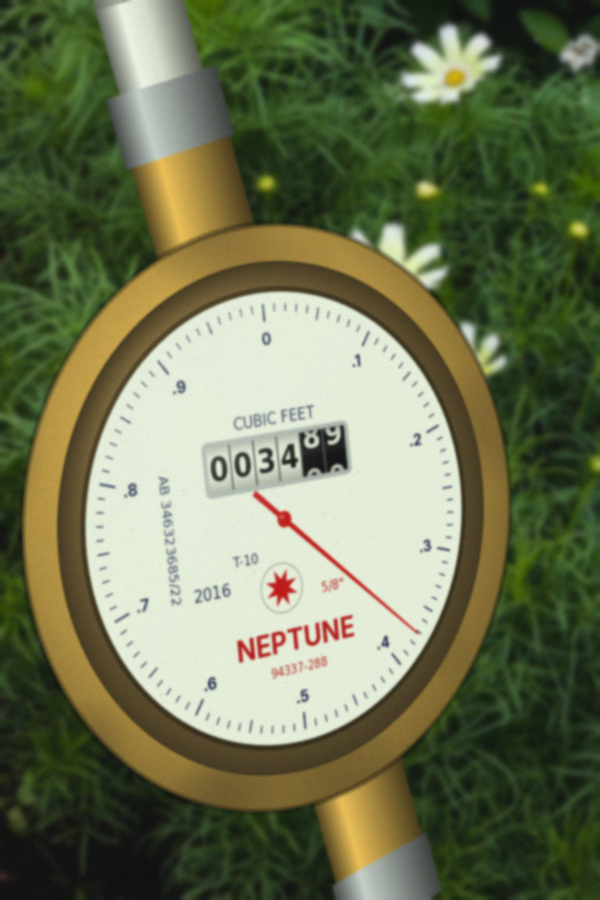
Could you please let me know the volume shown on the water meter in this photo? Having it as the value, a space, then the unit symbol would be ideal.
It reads 3489.37 ft³
